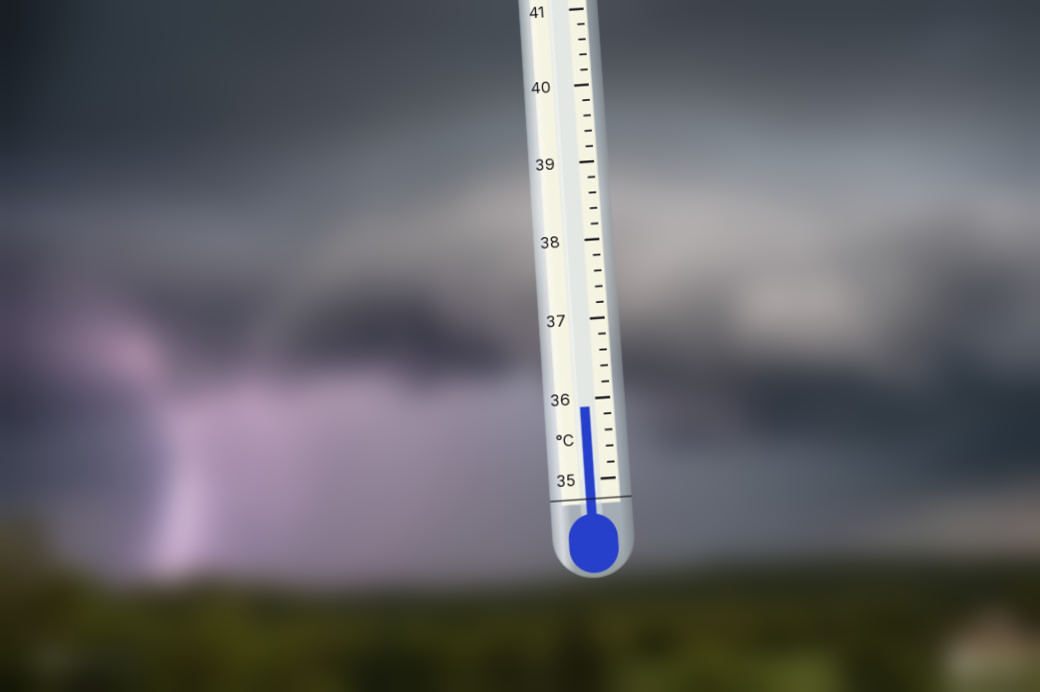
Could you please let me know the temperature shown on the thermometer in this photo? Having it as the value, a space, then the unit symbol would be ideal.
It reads 35.9 °C
